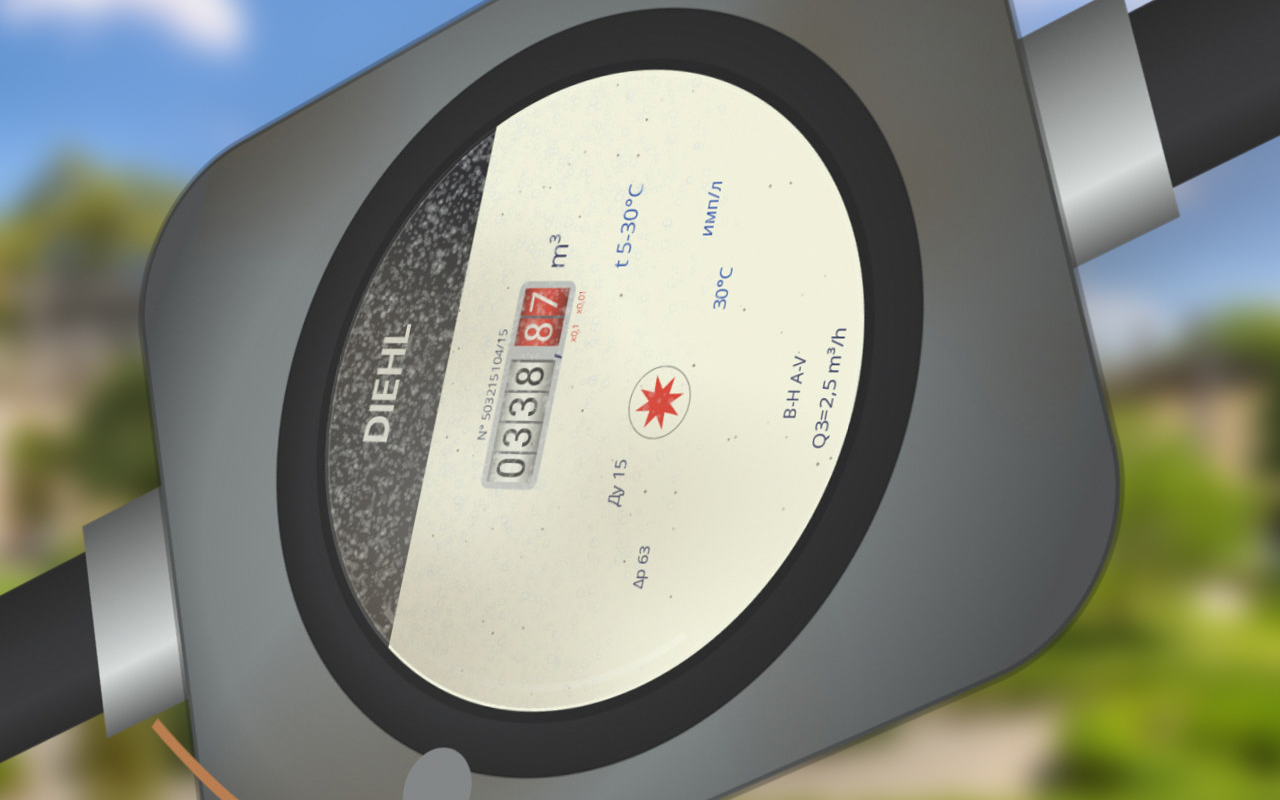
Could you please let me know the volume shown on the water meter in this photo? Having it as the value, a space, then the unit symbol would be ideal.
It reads 338.87 m³
